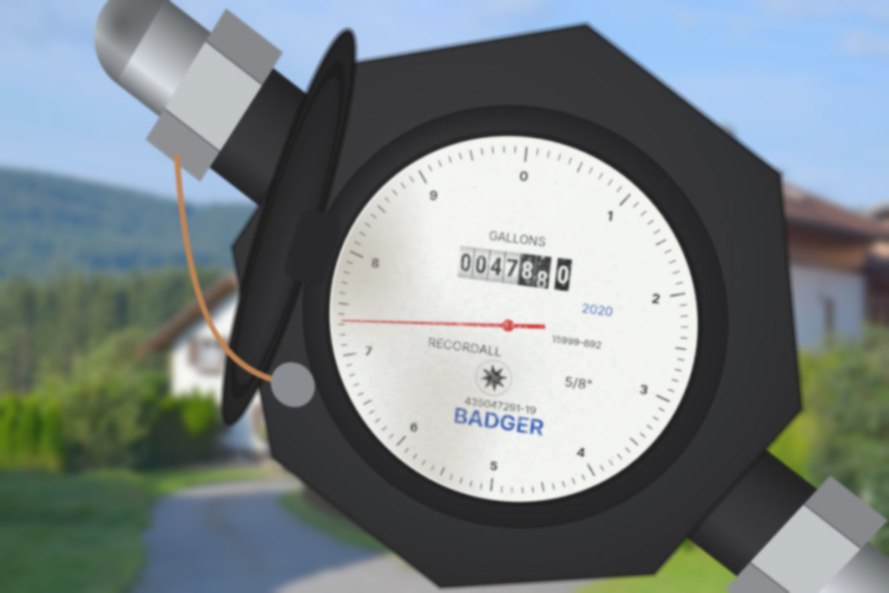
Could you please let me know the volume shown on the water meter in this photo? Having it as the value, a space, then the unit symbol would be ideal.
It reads 47877.3 gal
